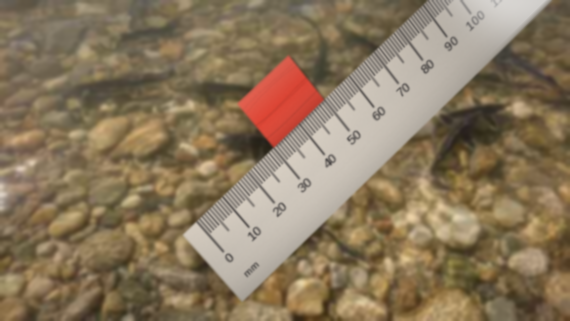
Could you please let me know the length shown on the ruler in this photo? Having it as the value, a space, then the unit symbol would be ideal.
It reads 20 mm
